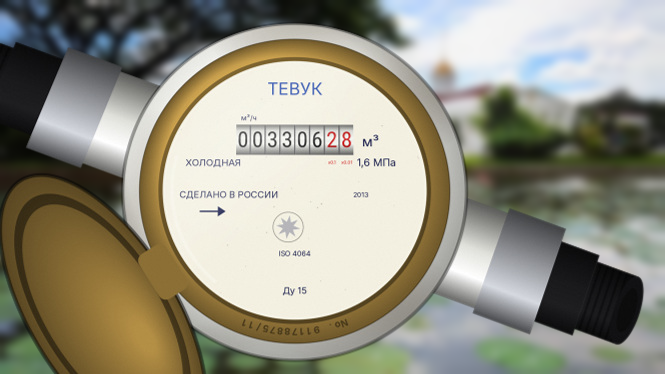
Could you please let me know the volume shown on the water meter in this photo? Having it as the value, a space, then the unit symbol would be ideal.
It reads 3306.28 m³
